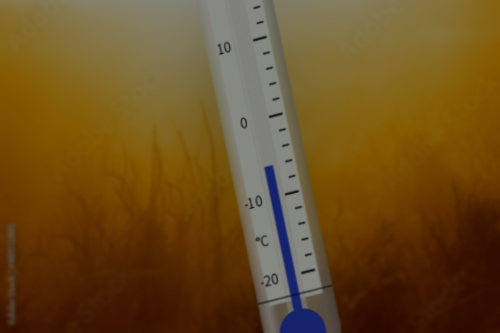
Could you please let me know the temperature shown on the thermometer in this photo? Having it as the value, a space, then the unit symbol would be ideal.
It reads -6 °C
